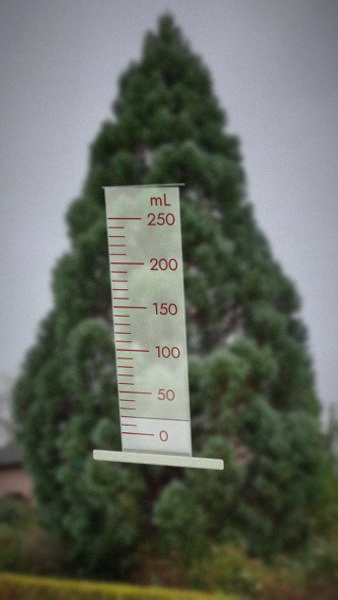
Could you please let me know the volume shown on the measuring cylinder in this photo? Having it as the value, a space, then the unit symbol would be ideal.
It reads 20 mL
